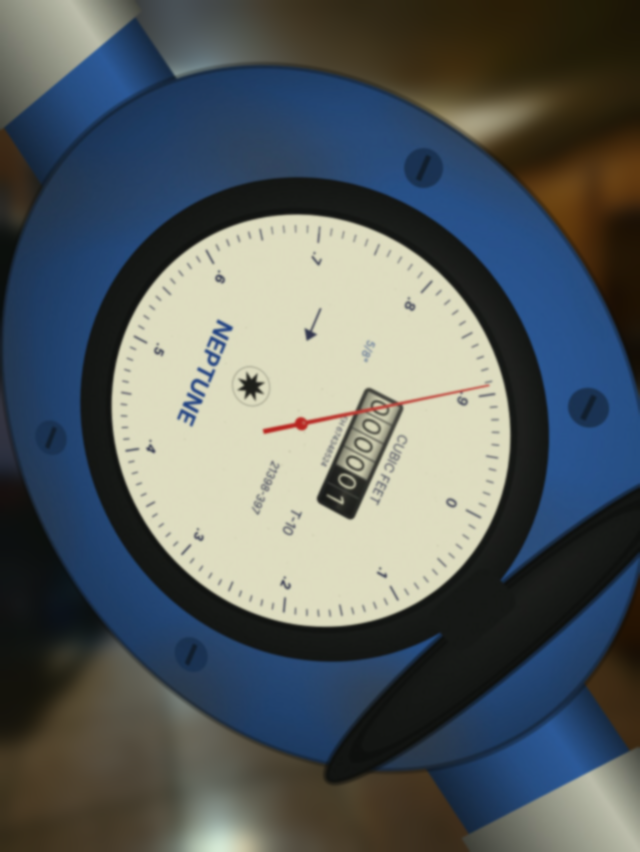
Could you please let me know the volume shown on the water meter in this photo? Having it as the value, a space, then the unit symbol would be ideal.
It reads 0.89 ft³
